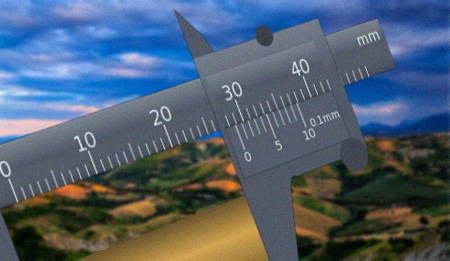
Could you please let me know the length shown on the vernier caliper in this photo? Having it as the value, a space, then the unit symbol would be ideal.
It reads 28.8 mm
